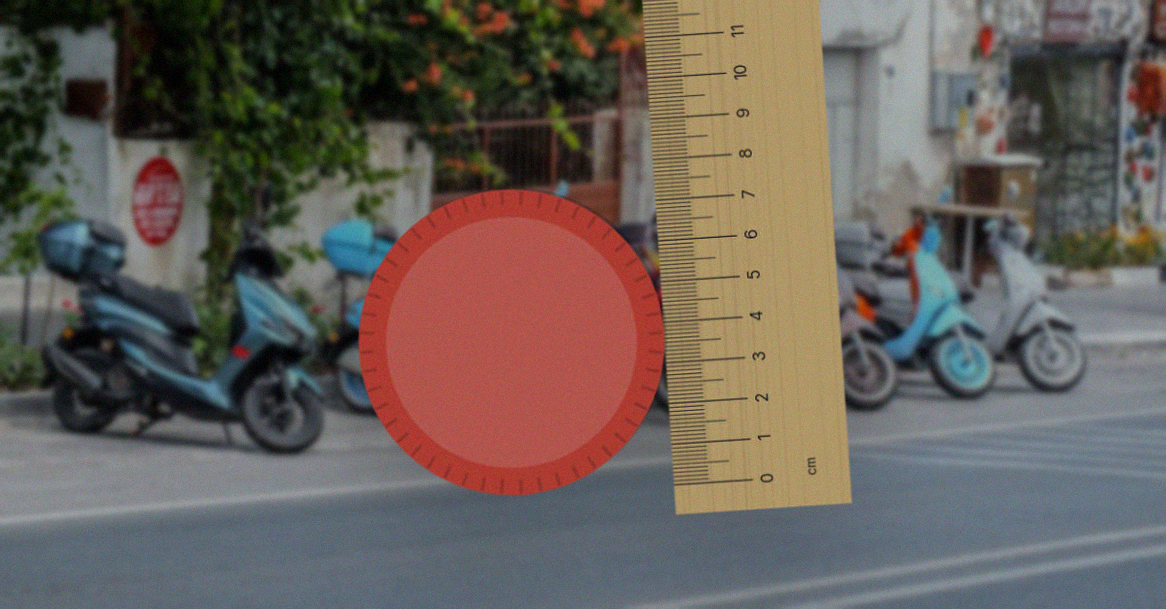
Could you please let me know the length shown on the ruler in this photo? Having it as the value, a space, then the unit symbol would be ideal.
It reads 7.5 cm
